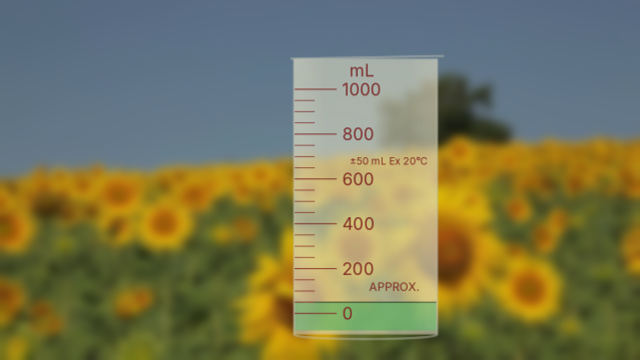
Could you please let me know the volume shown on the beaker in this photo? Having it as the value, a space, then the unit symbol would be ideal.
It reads 50 mL
